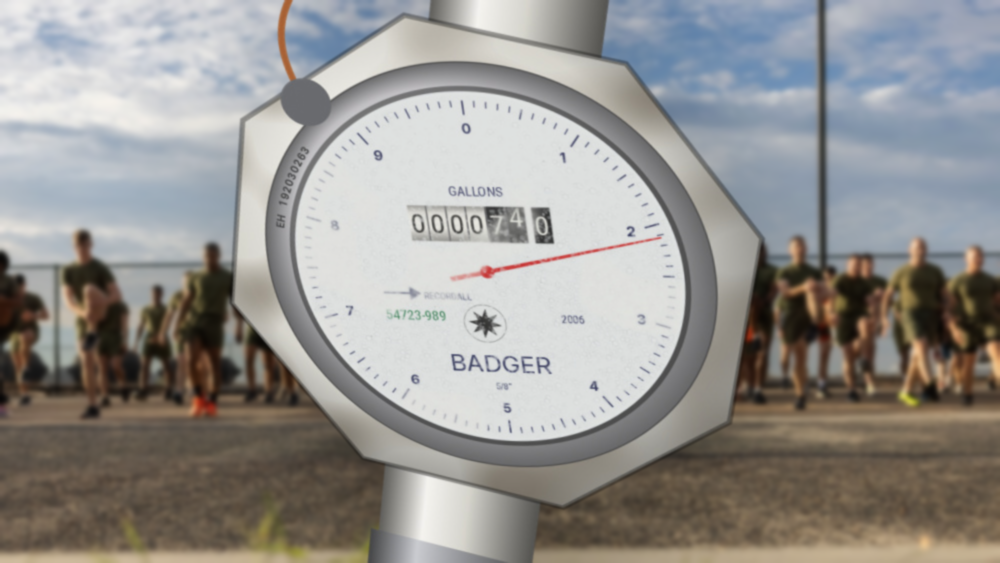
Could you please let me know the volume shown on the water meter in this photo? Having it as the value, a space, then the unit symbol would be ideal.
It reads 742.1 gal
